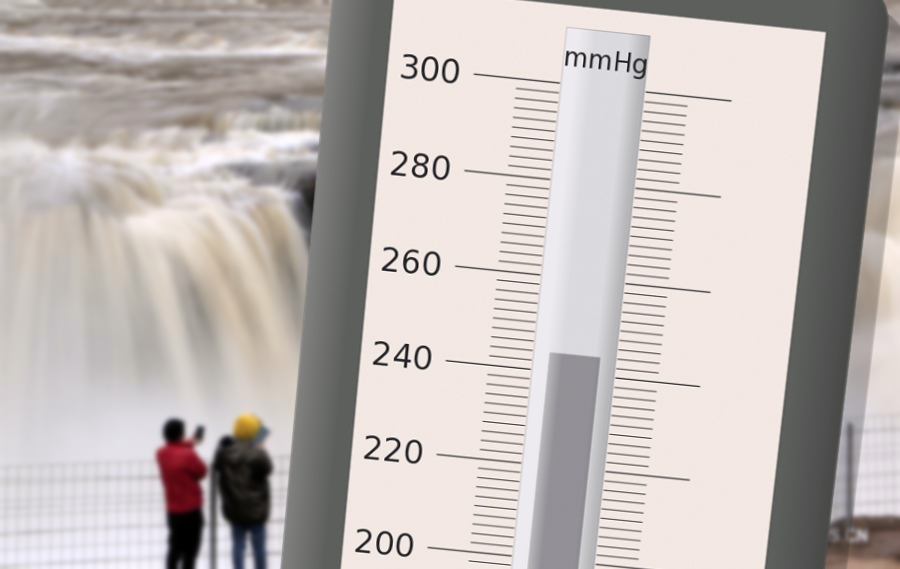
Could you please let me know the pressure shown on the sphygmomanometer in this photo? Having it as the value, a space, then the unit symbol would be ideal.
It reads 244 mmHg
